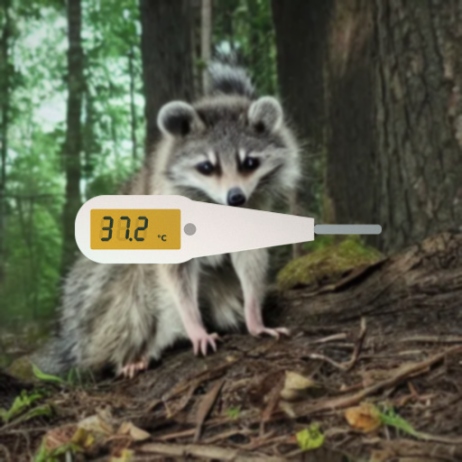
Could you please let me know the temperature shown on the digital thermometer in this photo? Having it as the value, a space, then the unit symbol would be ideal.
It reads 37.2 °C
